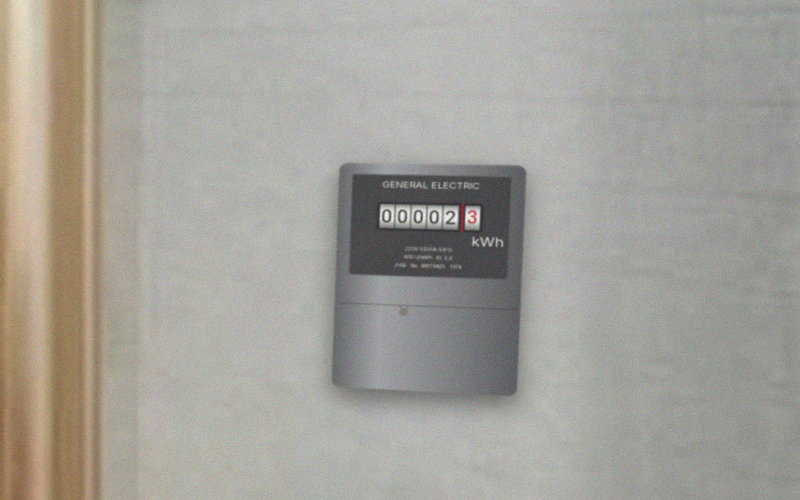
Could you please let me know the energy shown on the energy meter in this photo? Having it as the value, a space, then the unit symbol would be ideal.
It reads 2.3 kWh
